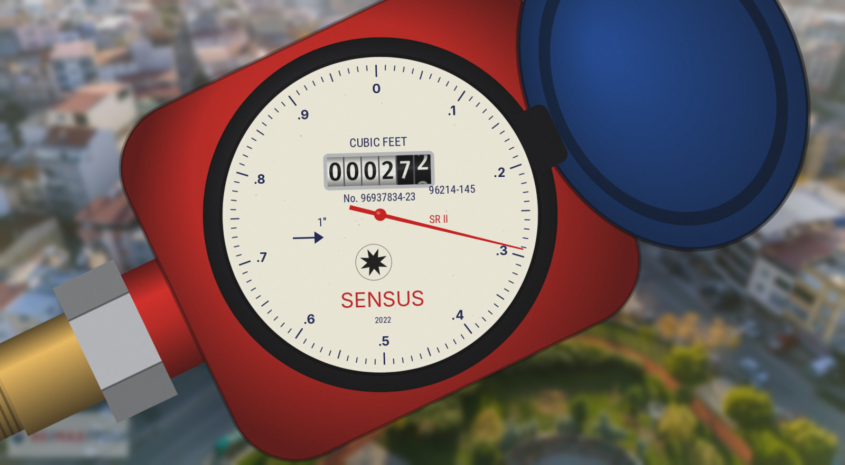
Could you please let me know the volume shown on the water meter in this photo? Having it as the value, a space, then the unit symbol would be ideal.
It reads 272.29 ft³
